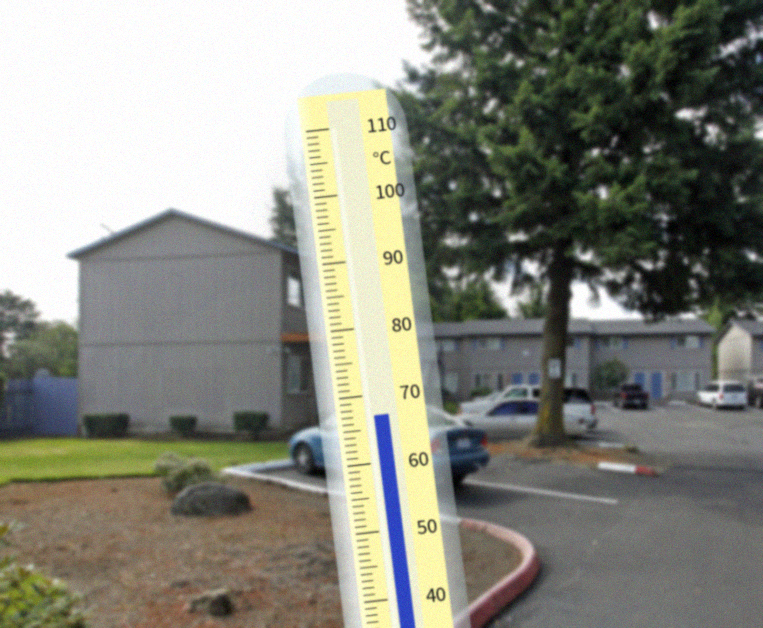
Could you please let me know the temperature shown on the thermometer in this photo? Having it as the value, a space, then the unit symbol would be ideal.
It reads 67 °C
